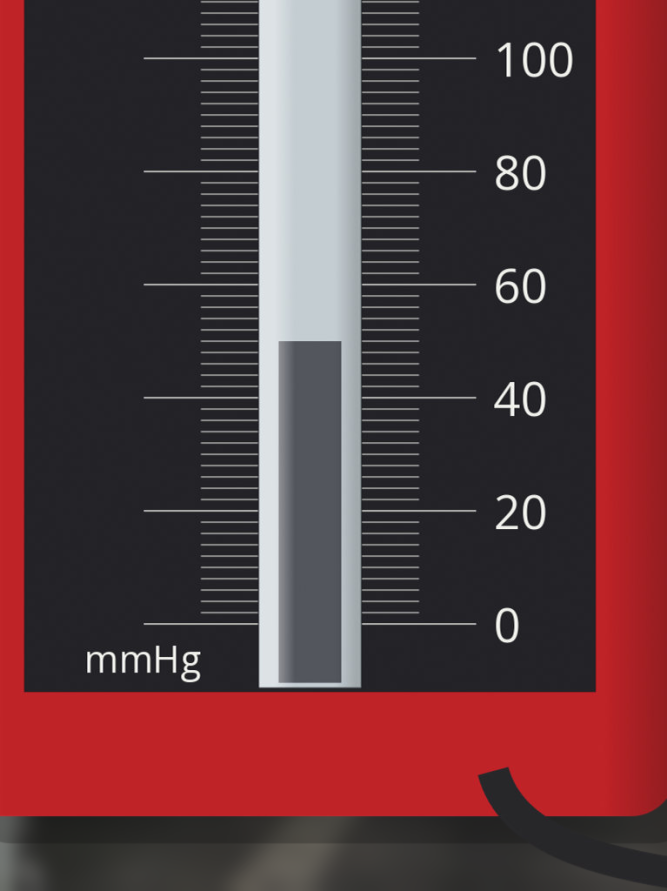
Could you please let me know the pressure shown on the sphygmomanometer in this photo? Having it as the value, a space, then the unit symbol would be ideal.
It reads 50 mmHg
